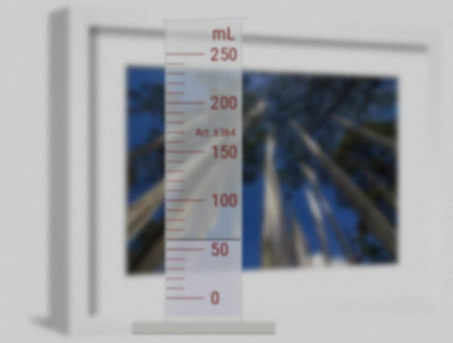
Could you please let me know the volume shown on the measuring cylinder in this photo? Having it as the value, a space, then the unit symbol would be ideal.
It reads 60 mL
